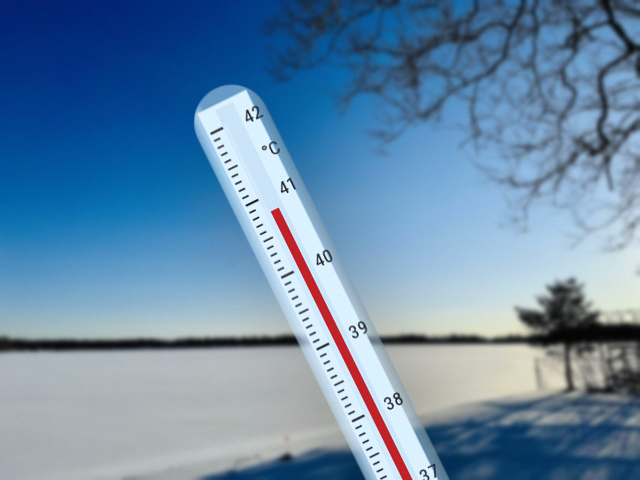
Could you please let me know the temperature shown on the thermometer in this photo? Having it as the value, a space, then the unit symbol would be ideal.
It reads 40.8 °C
